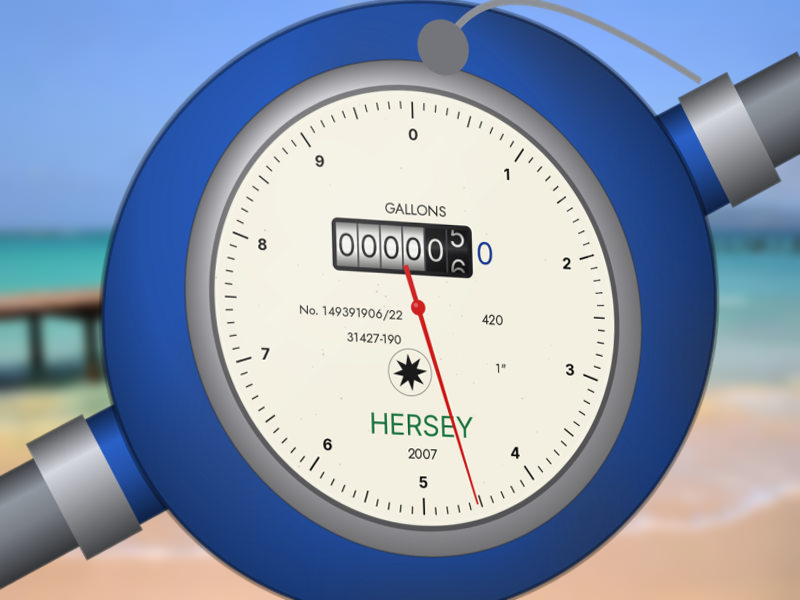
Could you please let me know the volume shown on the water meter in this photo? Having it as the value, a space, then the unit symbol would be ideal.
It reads 54.5 gal
